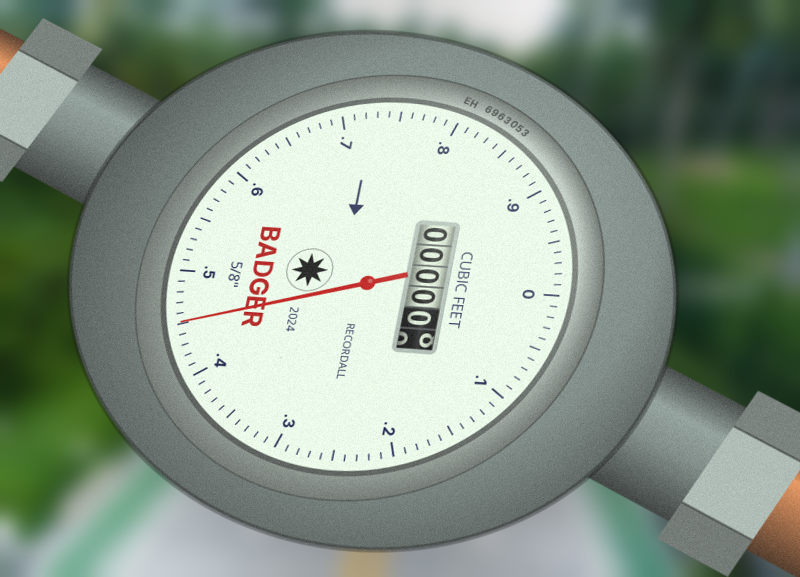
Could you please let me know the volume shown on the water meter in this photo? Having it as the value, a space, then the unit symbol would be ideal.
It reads 8.45 ft³
